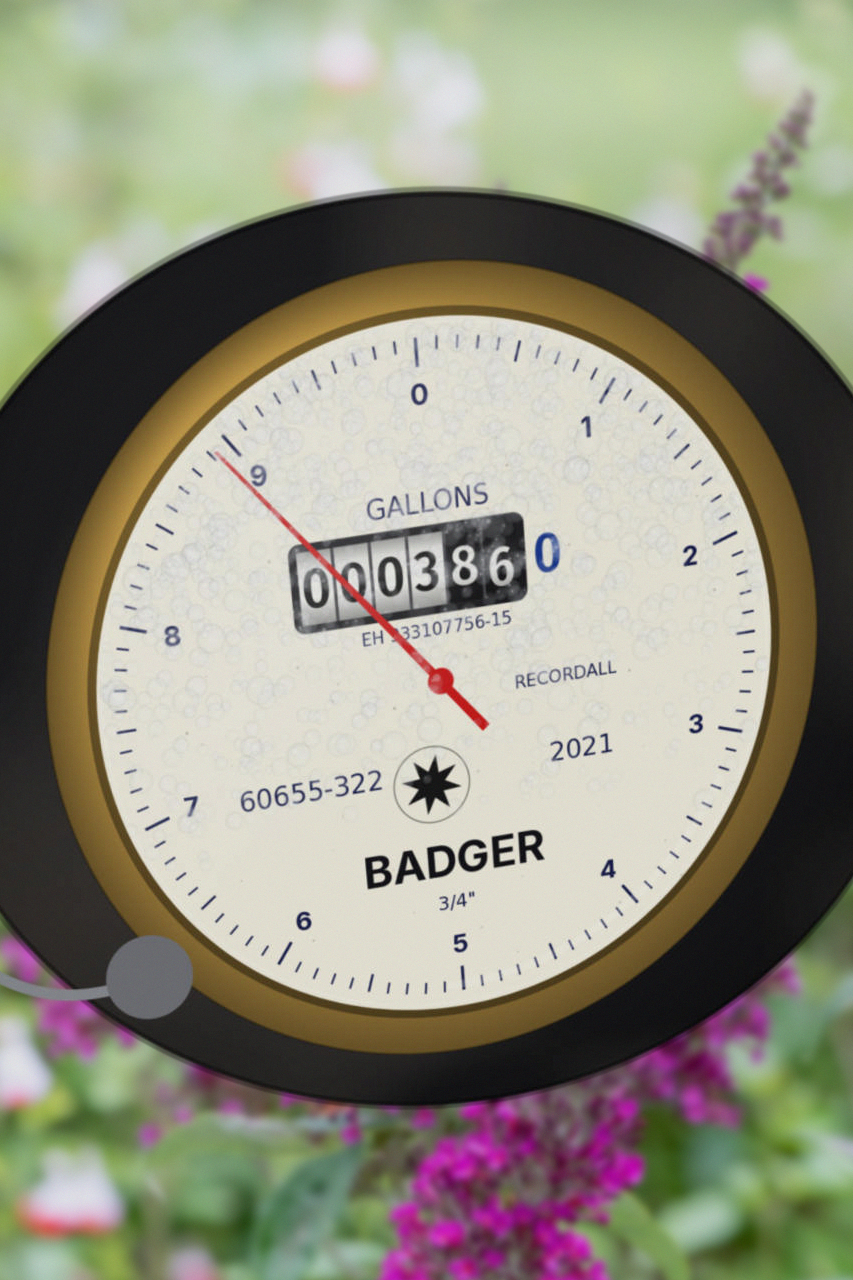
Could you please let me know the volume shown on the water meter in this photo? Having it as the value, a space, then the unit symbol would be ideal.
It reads 3858.9 gal
